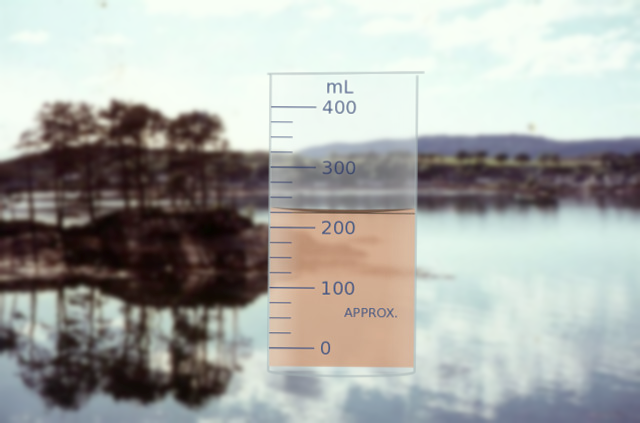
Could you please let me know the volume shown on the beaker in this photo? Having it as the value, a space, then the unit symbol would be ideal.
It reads 225 mL
